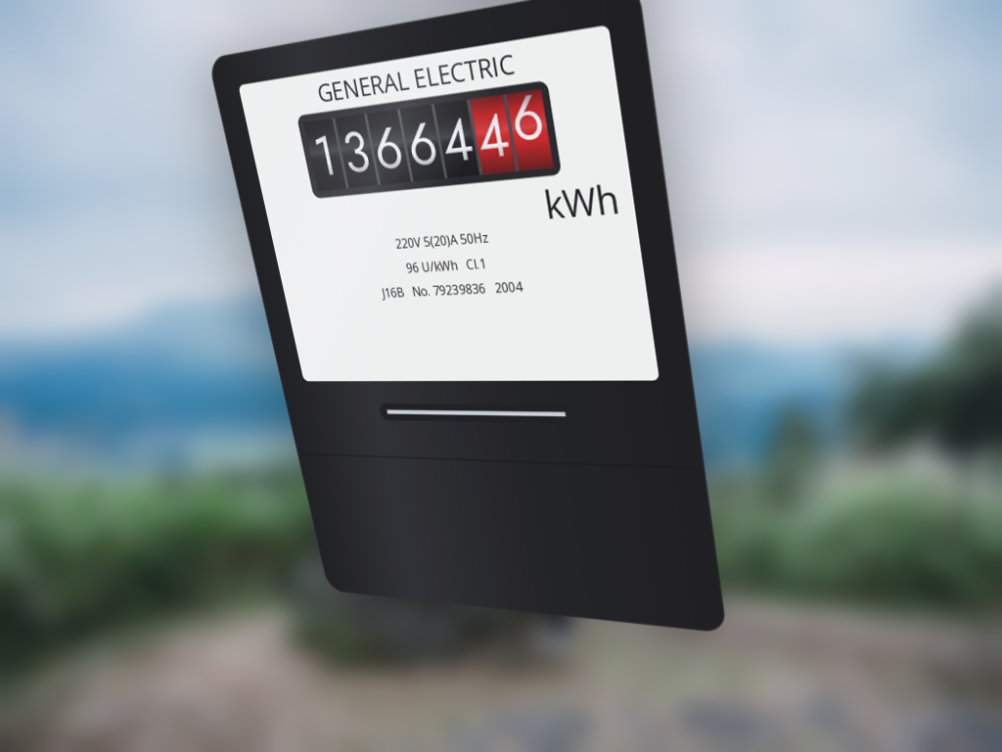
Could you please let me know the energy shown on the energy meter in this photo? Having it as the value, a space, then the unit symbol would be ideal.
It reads 13664.46 kWh
